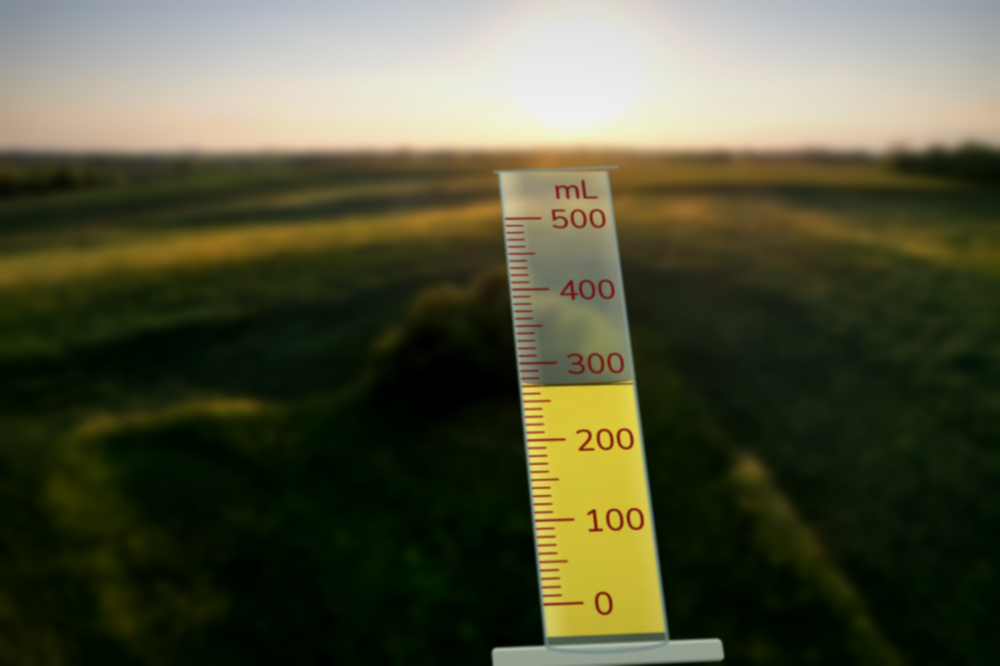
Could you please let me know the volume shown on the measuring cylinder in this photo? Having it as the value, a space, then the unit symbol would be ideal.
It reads 270 mL
